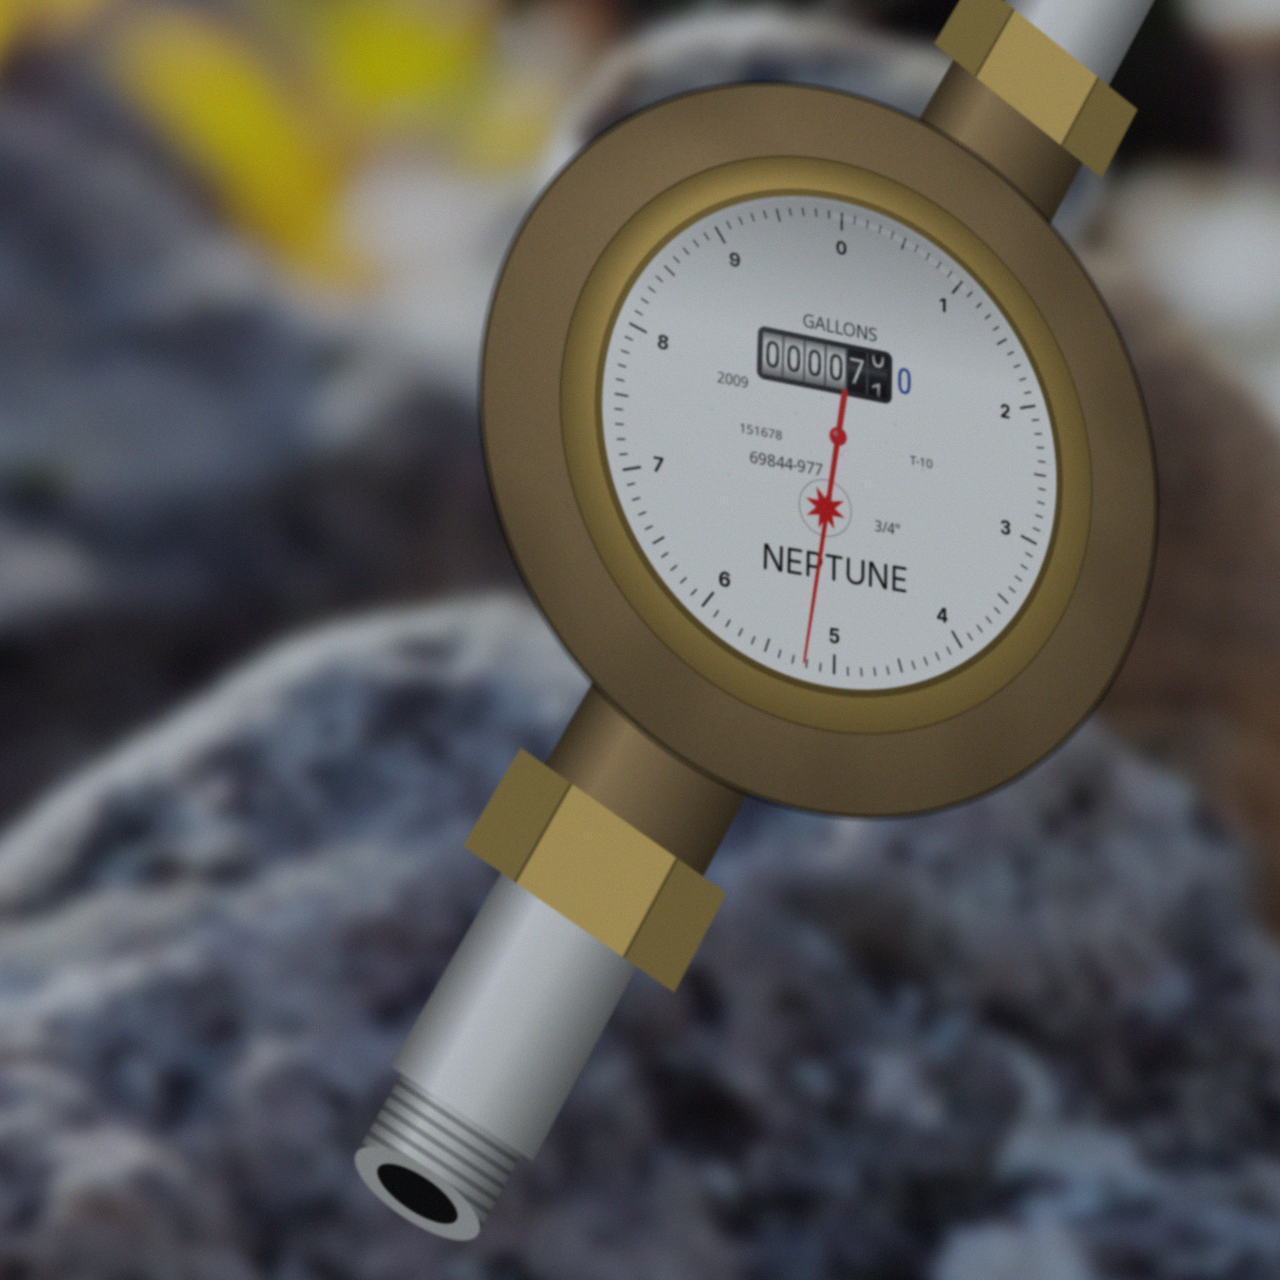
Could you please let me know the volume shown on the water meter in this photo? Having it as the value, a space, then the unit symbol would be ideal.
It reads 705.2 gal
